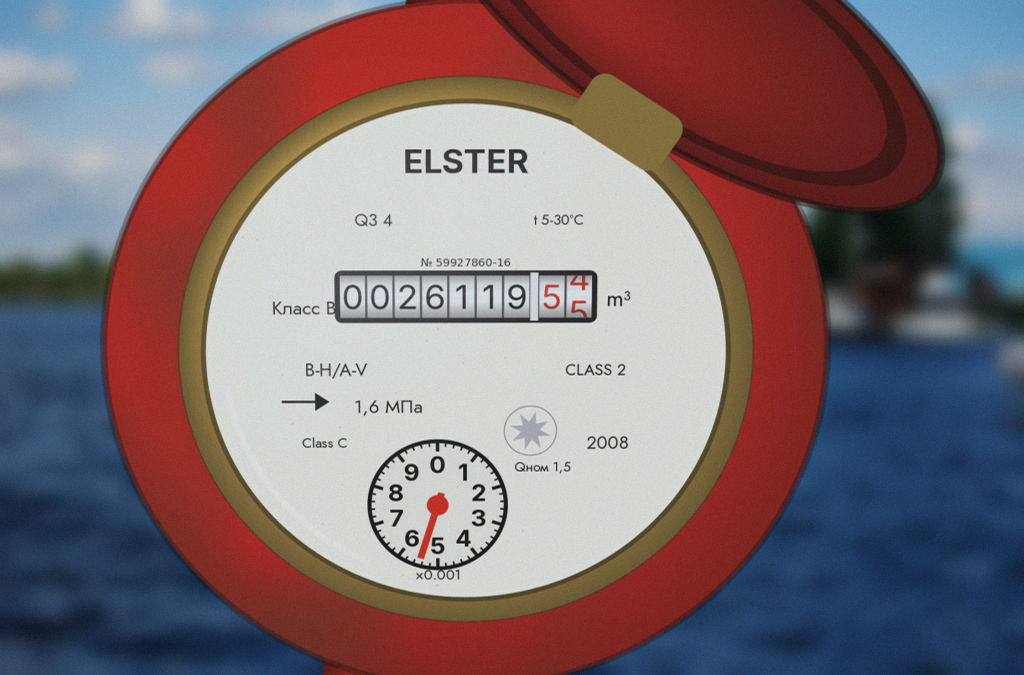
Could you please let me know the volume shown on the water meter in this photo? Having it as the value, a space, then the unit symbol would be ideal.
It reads 26119.545 m³
